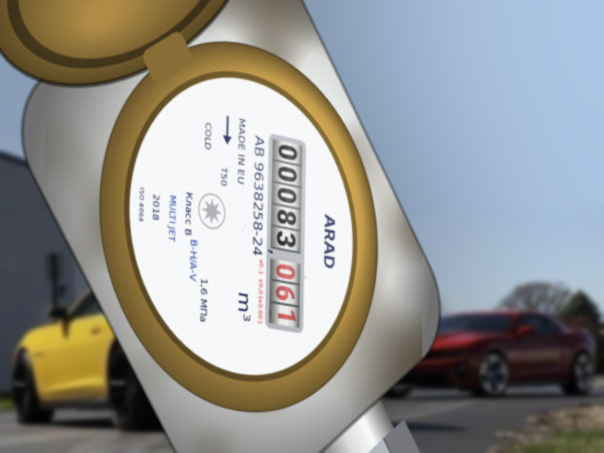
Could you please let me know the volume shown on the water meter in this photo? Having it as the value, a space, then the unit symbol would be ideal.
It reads 83.061 m³
